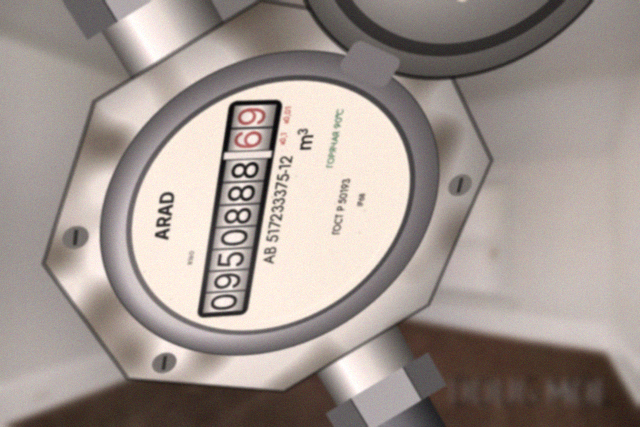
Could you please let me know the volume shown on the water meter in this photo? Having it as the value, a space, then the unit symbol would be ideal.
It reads 950888.69 m³
